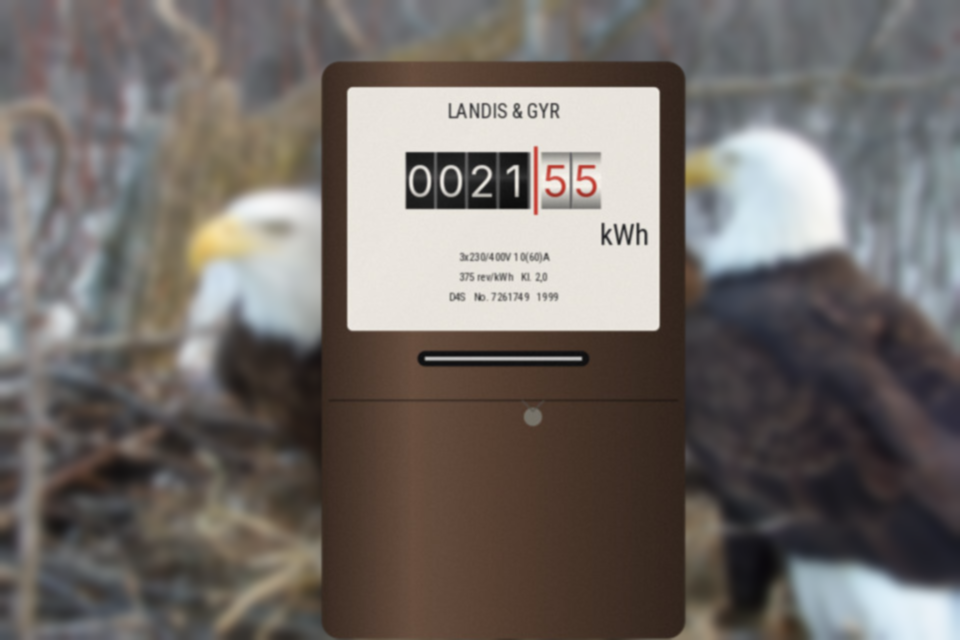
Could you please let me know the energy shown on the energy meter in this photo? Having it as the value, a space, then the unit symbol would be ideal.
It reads 21.55 kWh
